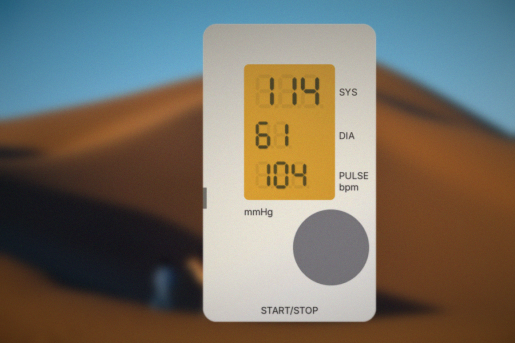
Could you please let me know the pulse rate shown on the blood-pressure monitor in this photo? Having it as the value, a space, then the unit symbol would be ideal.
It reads 104 bpm
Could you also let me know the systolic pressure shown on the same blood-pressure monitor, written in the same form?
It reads 114 mmHg
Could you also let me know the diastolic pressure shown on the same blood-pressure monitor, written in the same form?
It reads 61 mmHg
